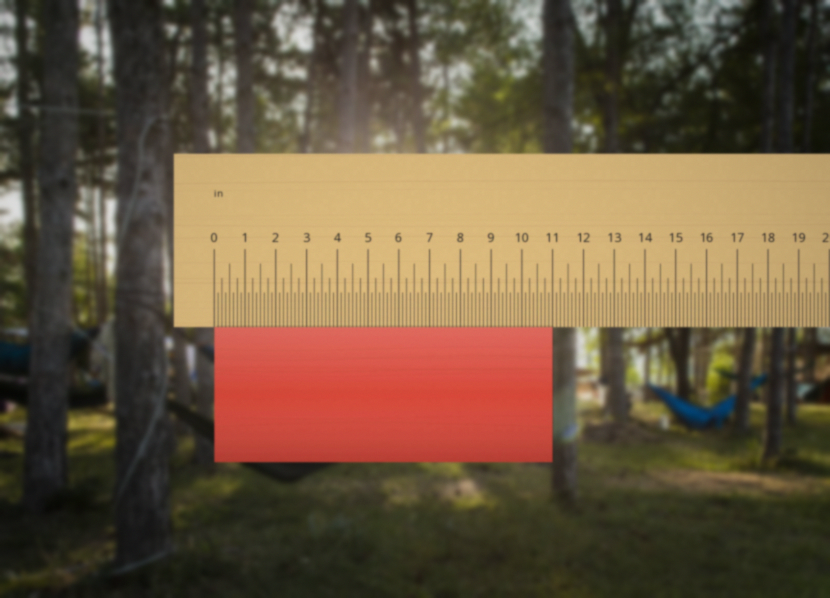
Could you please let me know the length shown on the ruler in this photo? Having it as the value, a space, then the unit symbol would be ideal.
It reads 11 in
